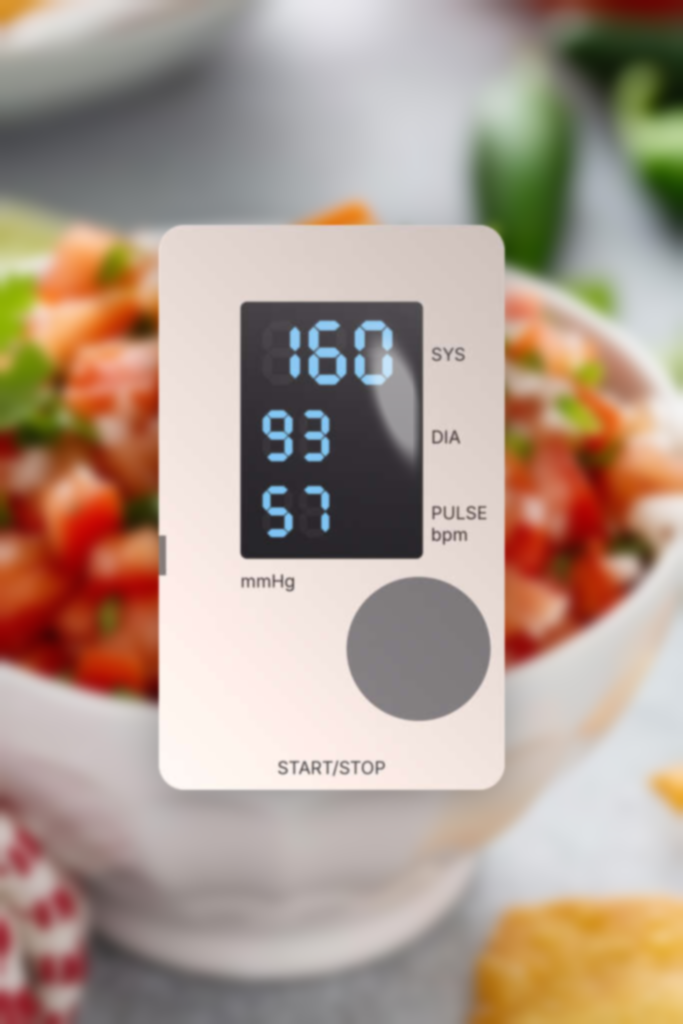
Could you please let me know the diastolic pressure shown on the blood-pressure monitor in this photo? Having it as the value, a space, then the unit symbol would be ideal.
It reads 93 mmHg
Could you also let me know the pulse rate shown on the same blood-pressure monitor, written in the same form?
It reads 57 bpm
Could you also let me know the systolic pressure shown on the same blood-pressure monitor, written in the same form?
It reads 160 mmHg
